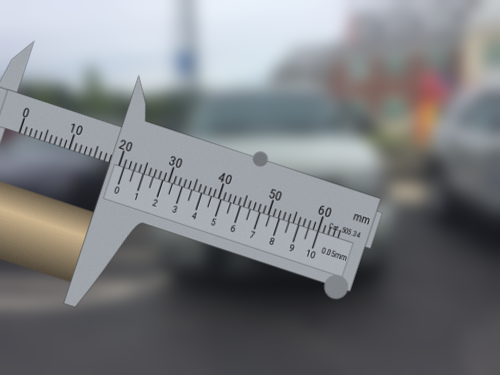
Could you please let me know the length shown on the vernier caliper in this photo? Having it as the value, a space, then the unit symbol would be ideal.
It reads 21.0 mm
